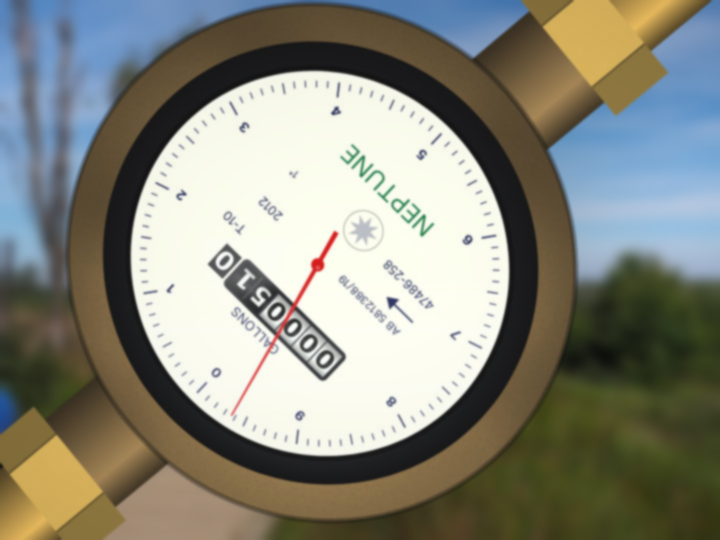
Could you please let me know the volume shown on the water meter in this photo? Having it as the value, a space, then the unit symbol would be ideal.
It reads 509.6 gal
